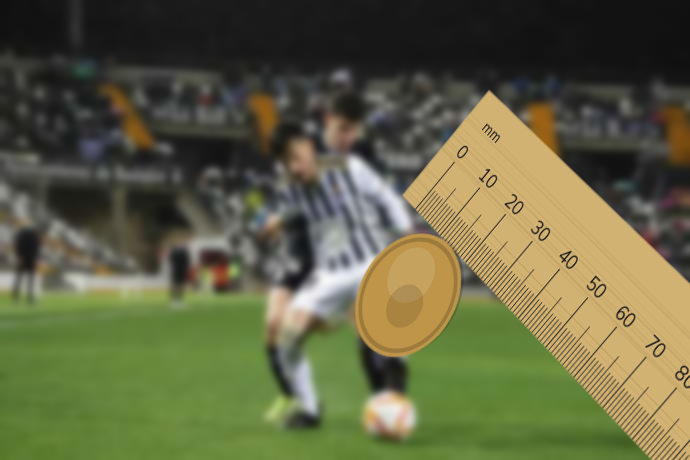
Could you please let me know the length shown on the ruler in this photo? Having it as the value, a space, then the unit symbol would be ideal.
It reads 27 mm
